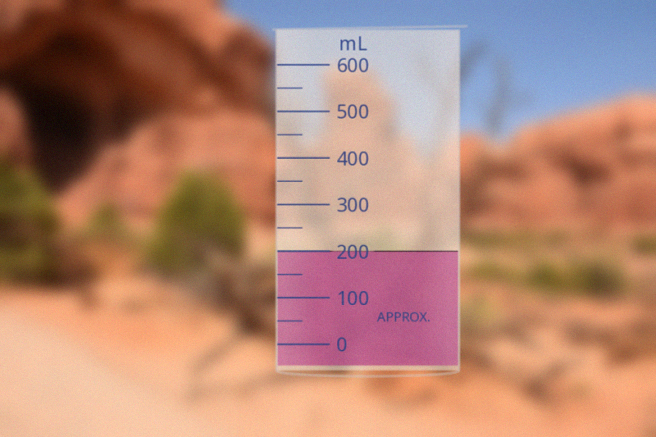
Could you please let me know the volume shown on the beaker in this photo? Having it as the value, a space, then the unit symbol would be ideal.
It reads 200 mL
